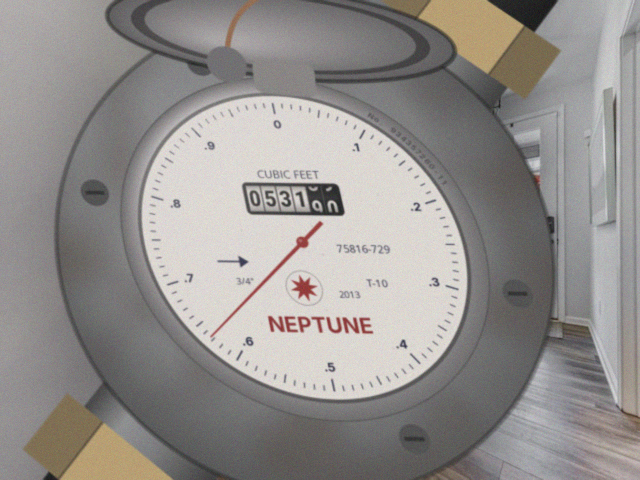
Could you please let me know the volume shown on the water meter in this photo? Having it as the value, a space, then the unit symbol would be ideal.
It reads 53189.63 ft³
